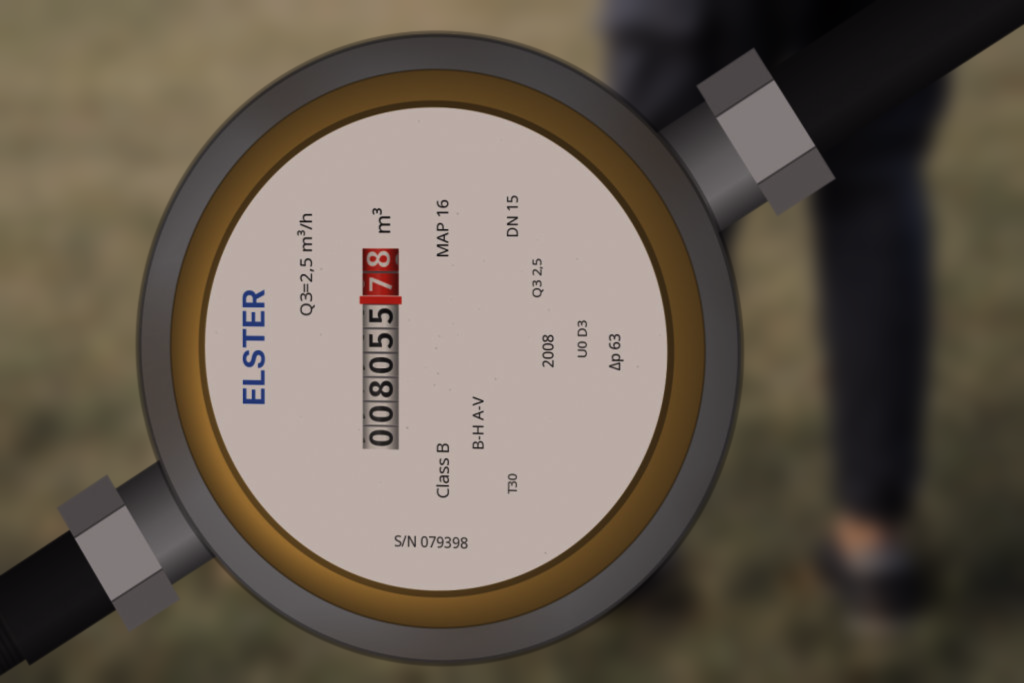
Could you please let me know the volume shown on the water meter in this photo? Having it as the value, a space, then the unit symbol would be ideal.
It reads 8055.78 m³
